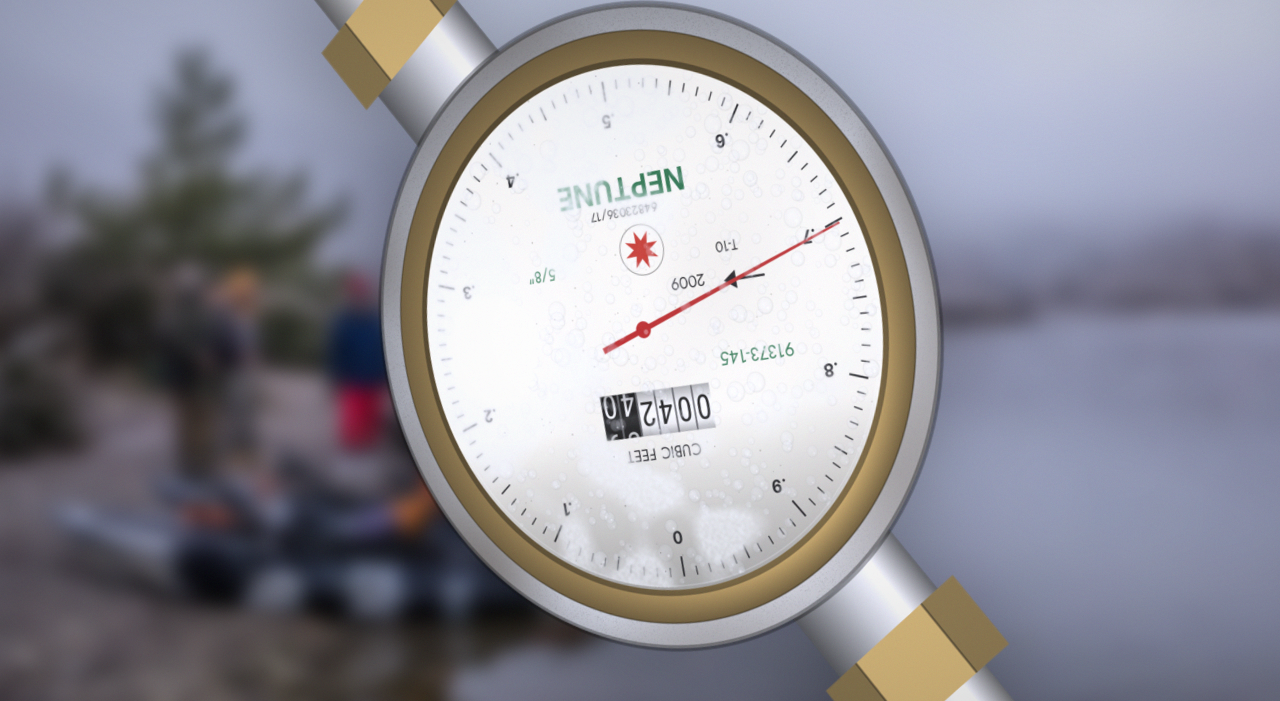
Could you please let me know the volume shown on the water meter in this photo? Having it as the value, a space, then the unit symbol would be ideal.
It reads 4239.70 ft³
